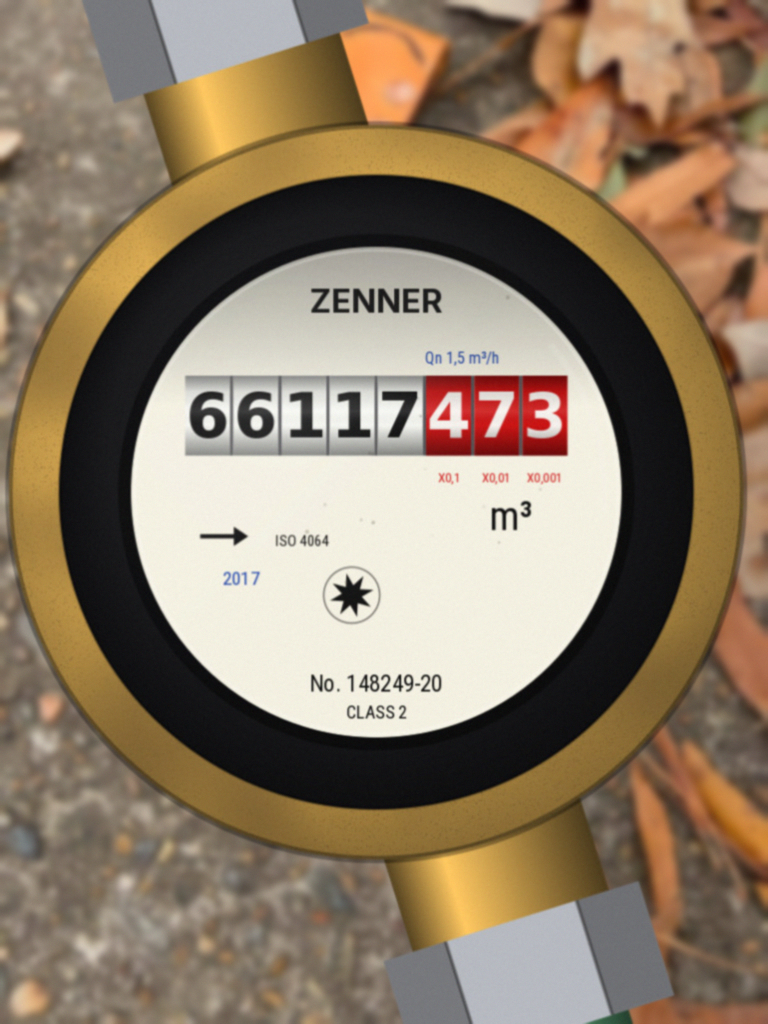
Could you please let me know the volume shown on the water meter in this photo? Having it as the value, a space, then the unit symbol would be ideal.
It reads 66117.473 m³
